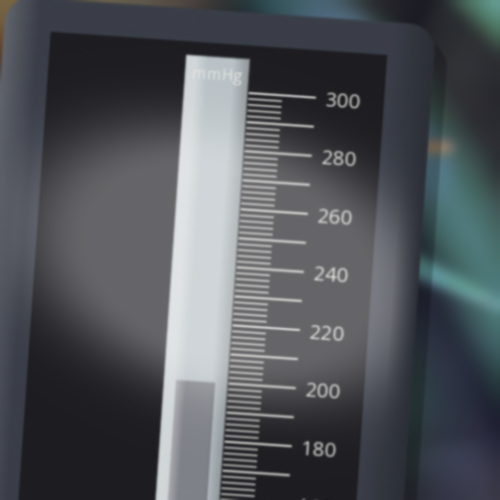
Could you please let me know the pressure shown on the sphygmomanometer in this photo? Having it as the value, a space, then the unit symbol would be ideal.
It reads 200 mmHg
